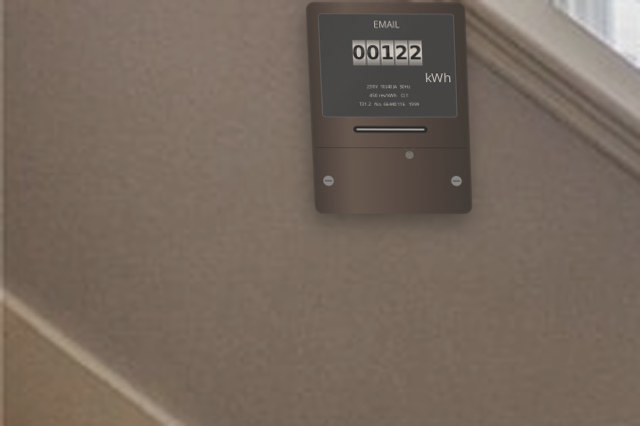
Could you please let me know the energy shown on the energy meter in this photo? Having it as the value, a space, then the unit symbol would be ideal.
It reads 122 kWh
